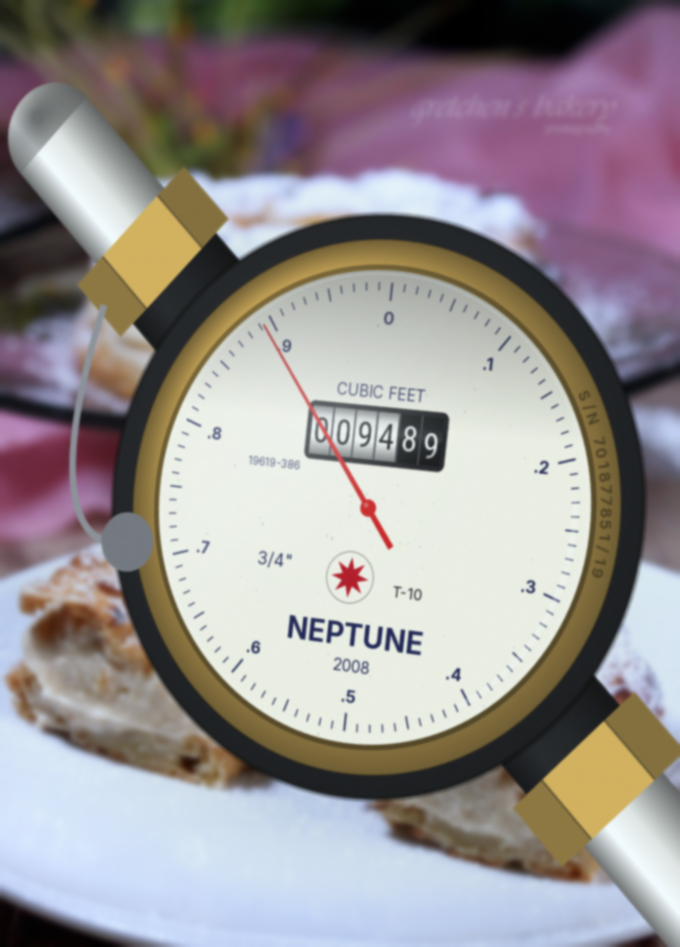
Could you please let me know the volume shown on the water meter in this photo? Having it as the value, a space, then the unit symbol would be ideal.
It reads 9488.89 ft³
